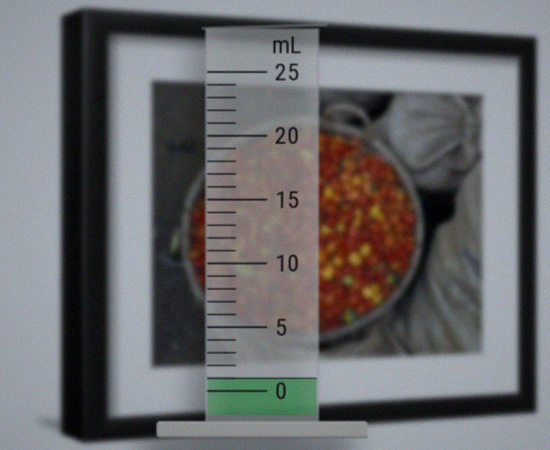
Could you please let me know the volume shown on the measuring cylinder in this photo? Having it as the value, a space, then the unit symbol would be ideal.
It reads 1 mL
